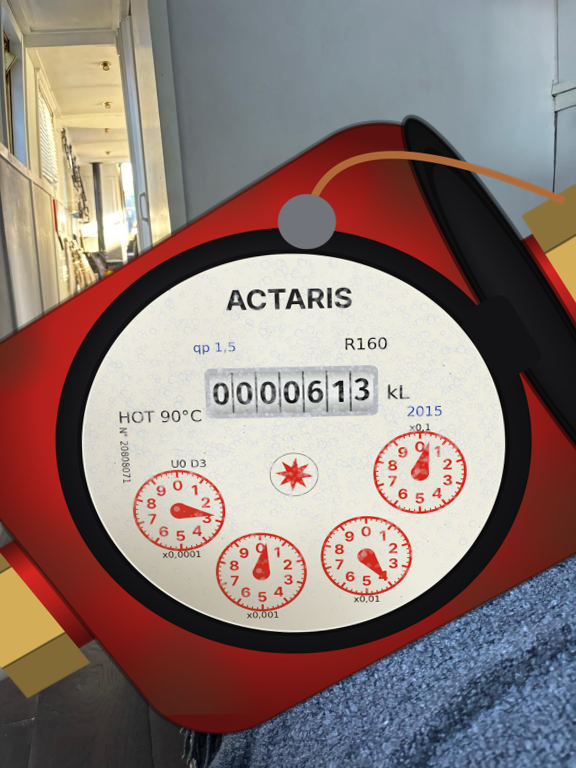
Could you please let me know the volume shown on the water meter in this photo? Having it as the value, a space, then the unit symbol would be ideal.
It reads 613.0402 kL
